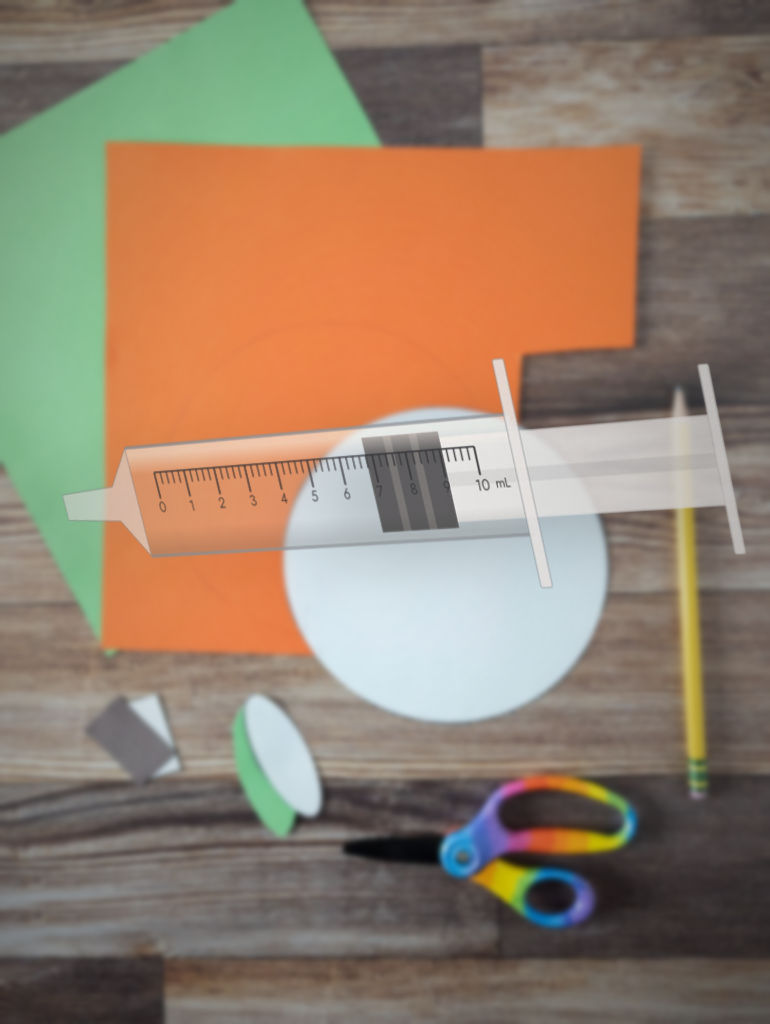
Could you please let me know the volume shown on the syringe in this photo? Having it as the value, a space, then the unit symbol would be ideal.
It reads 6.8 mL
